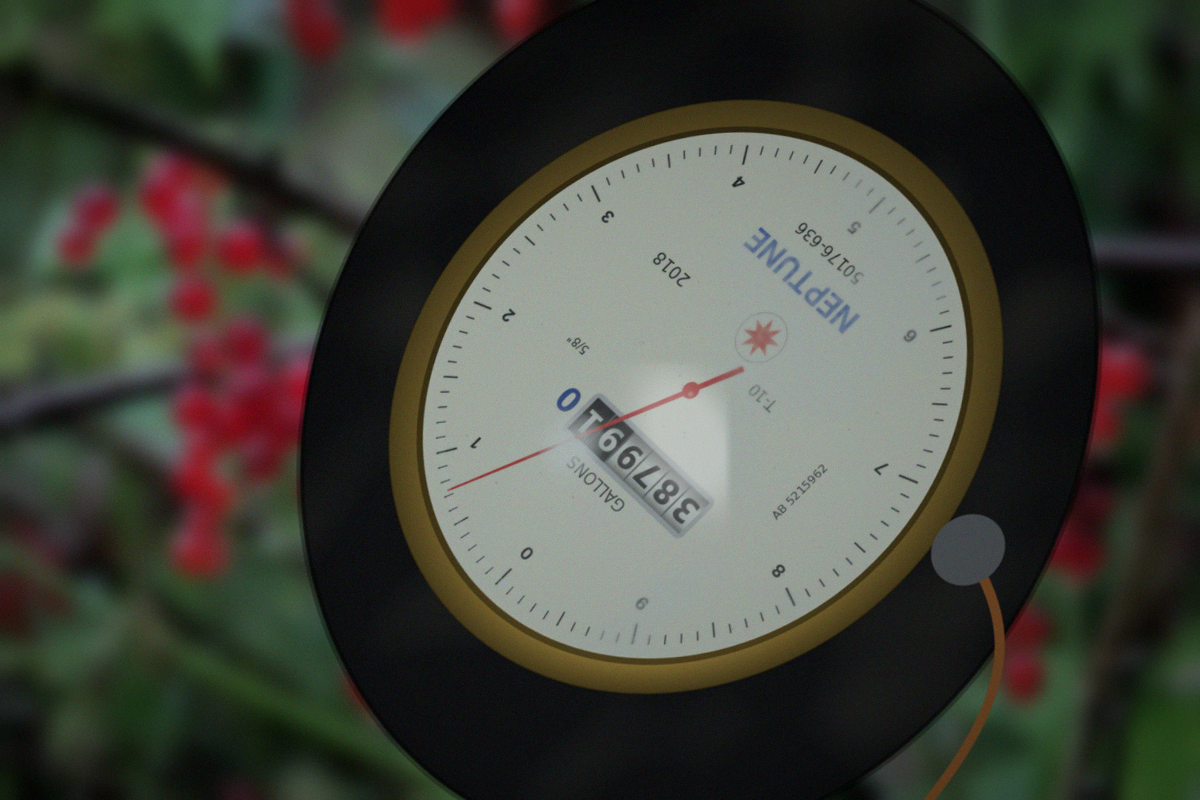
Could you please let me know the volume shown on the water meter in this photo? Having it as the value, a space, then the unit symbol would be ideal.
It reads 3879910.7 gal
